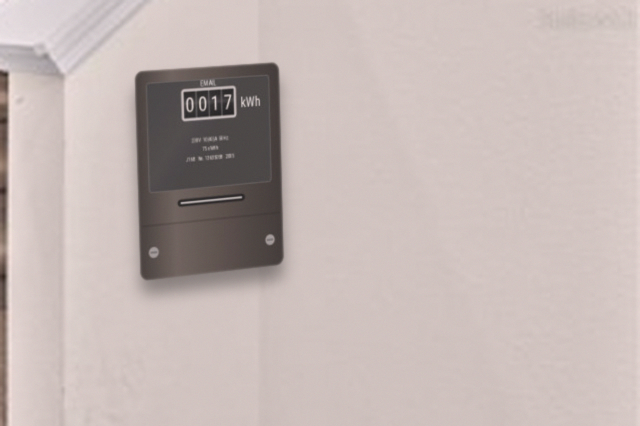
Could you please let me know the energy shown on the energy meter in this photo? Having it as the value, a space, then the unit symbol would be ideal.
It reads 17 kWh
